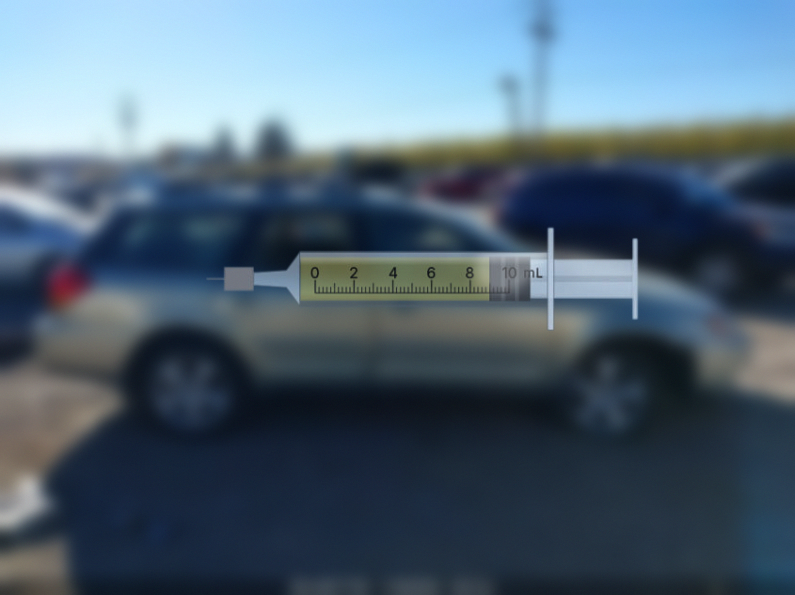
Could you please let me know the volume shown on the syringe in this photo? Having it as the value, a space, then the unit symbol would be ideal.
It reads 9 mL
